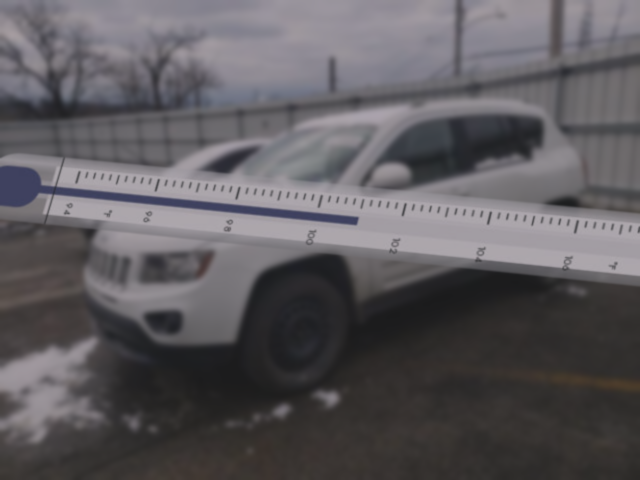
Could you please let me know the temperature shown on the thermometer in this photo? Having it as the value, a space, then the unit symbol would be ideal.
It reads 101 °F
